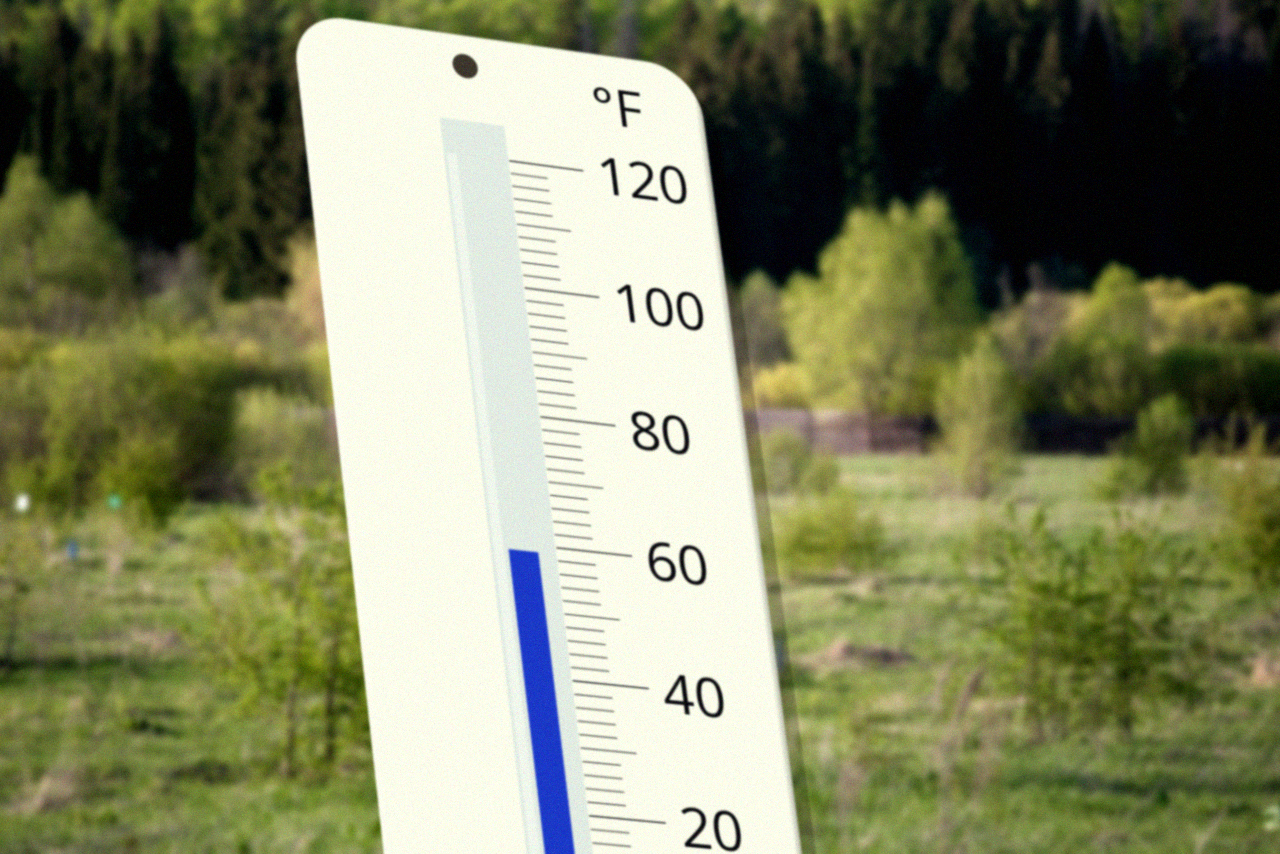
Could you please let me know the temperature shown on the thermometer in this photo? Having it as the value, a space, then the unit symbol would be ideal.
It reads 59 °F
